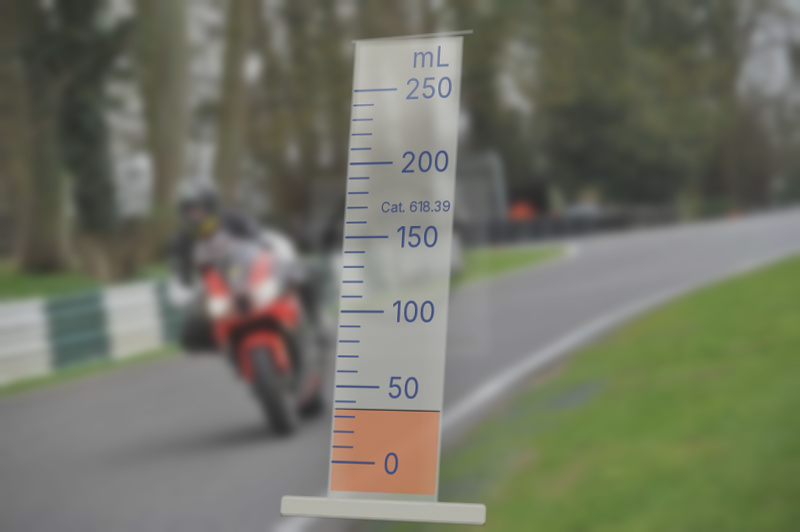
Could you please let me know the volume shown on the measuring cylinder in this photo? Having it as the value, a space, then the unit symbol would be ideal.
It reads 35 mL
